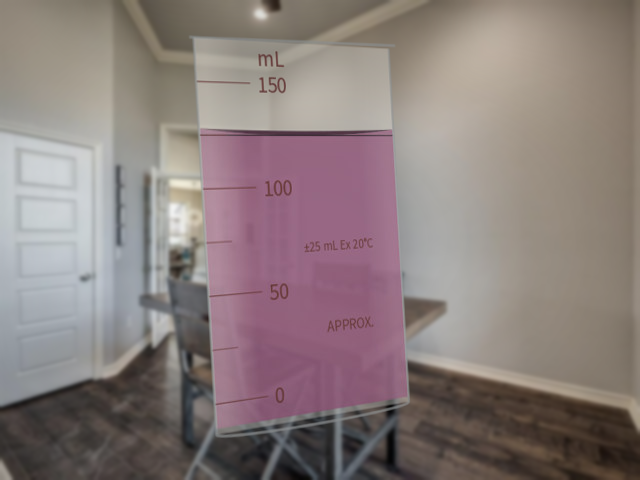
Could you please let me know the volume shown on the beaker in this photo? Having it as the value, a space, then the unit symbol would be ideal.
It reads 125 mL
